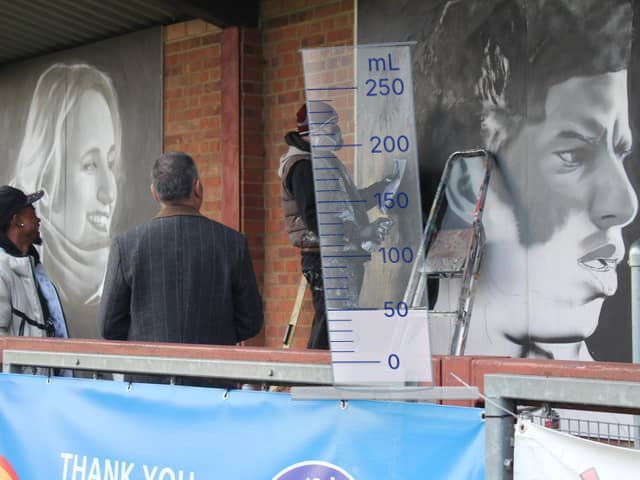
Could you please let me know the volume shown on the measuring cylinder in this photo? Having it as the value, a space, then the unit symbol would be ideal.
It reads 50 mL
